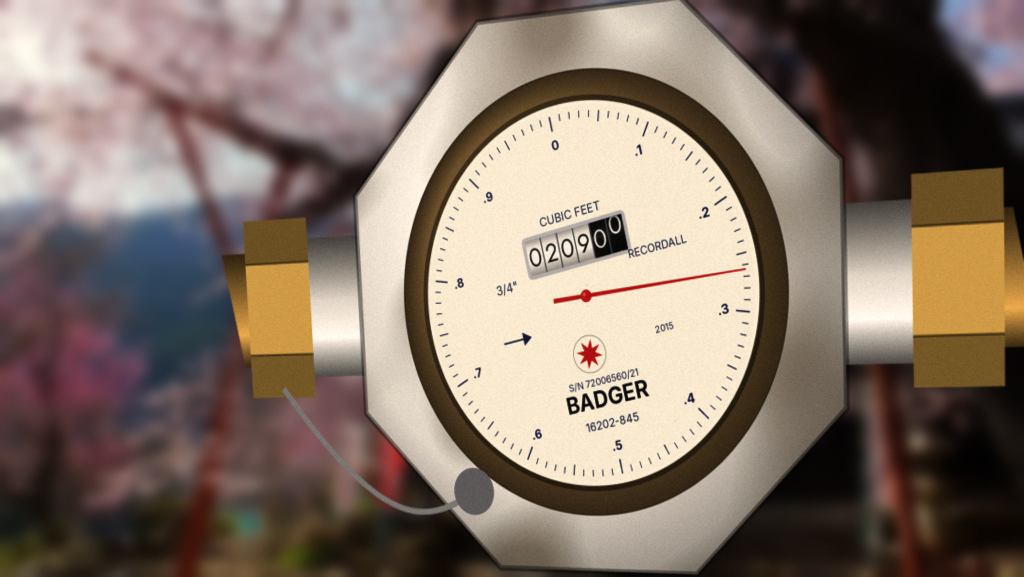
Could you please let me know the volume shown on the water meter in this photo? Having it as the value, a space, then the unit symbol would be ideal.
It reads 20900.26 ft³
